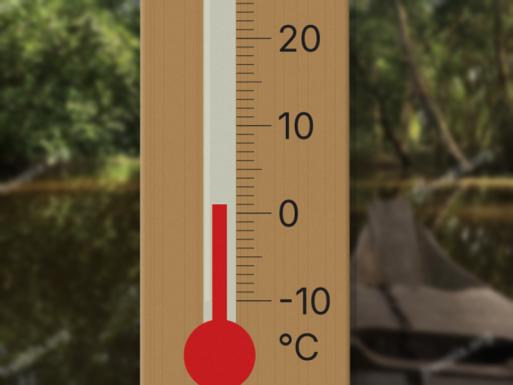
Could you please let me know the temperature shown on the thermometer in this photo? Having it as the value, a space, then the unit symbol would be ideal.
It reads 1 °C
